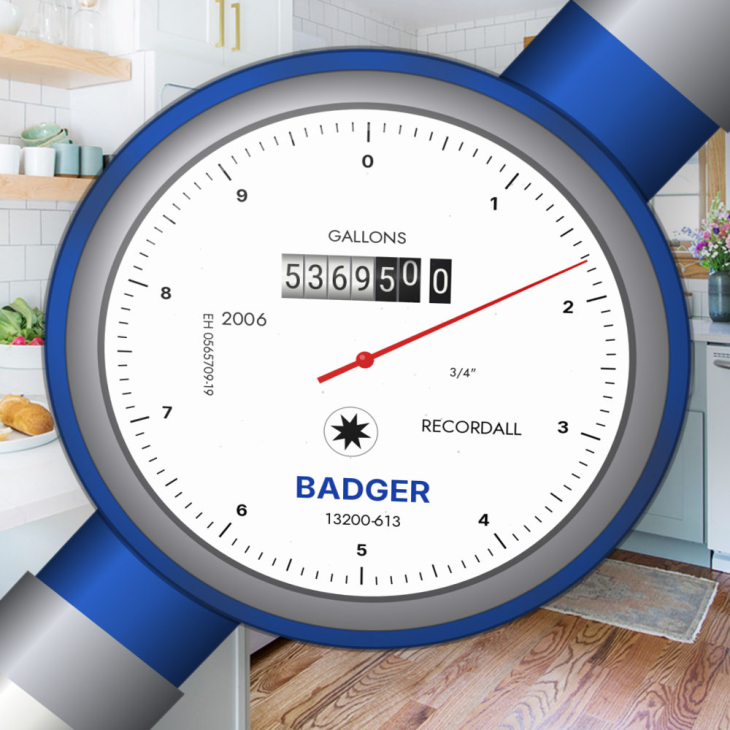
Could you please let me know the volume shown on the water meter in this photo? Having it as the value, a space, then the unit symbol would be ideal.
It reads 5369501.7 gal
